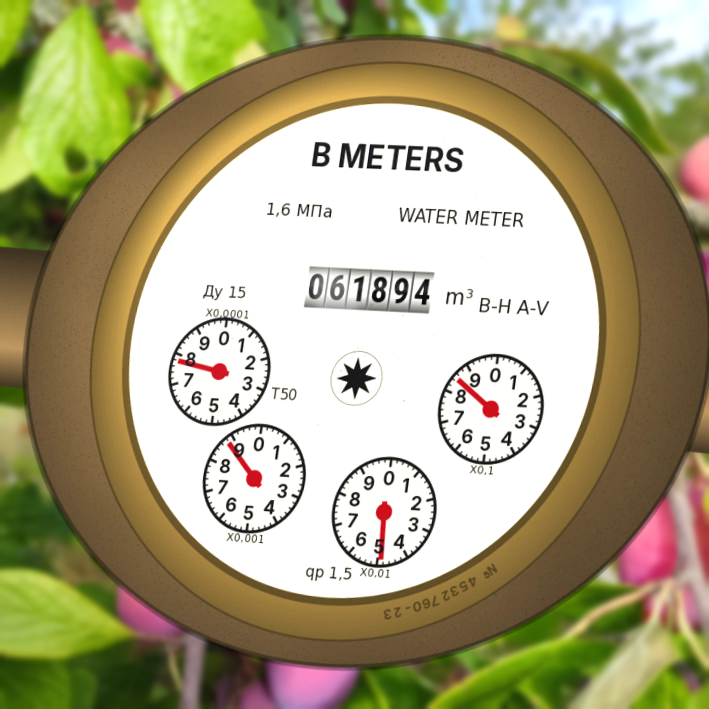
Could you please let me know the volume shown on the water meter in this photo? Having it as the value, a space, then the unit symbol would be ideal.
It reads 61894.8487 m³
